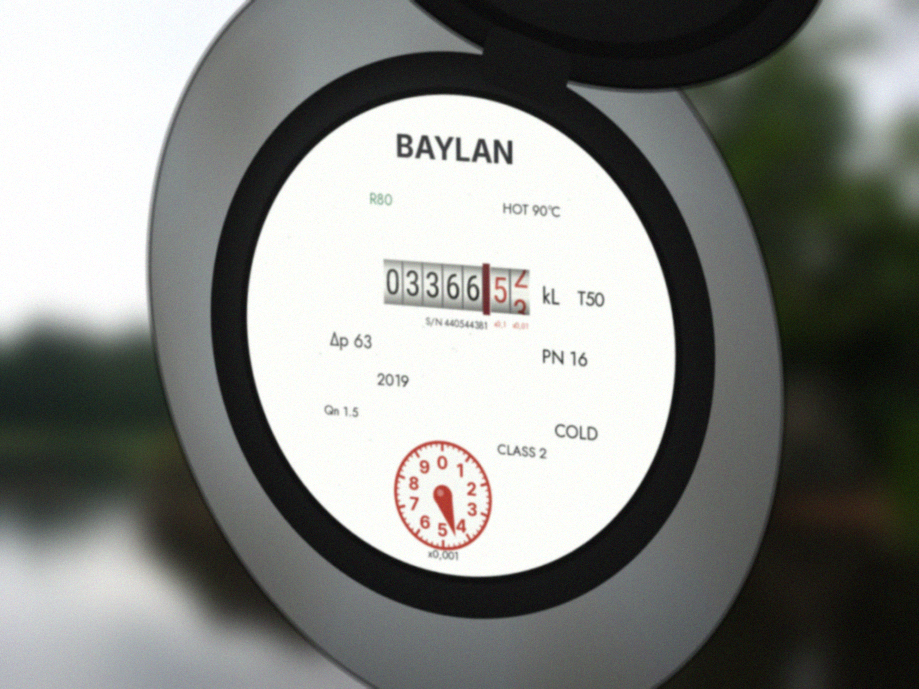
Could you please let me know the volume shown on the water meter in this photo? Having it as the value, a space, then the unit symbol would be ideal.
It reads 3366.524 kL
